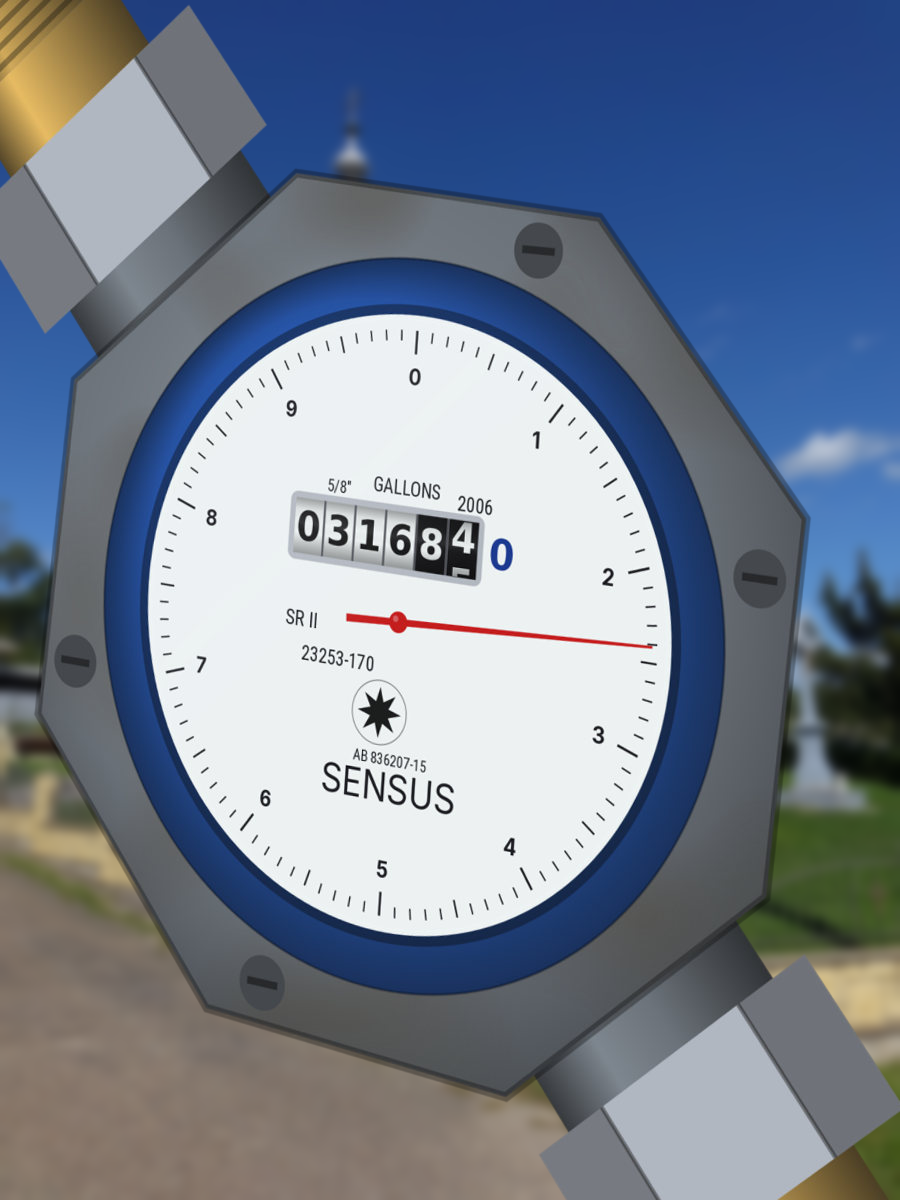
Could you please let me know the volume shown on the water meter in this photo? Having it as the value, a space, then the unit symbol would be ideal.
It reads 316842.4 gal
